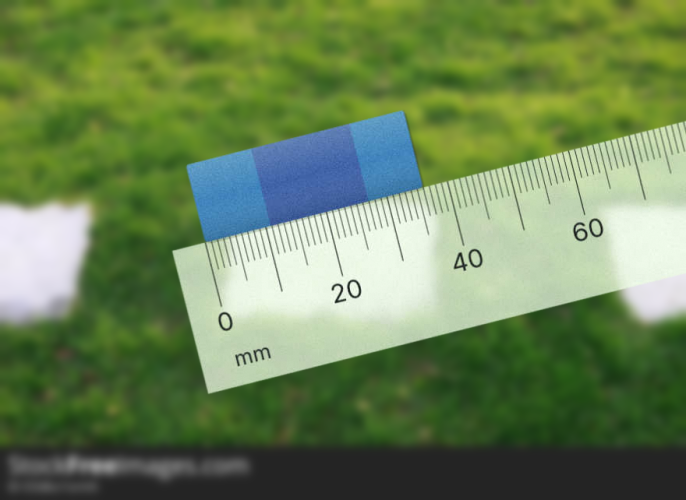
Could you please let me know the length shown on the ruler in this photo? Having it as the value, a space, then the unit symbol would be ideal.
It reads 36 mm
